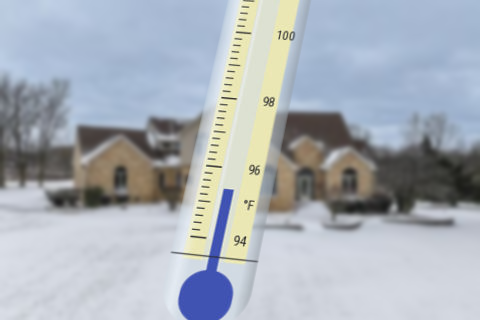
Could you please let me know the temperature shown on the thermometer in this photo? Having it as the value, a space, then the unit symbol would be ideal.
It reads 95.4 °F
